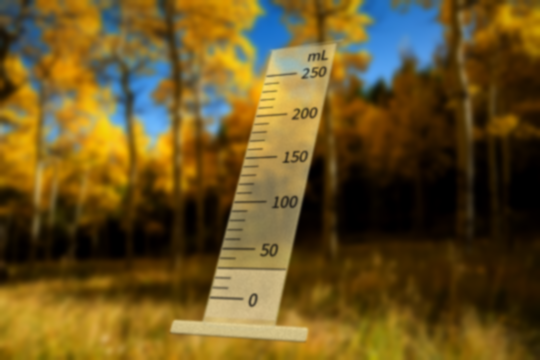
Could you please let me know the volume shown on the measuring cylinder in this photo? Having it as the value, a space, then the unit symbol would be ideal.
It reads 30 mL
